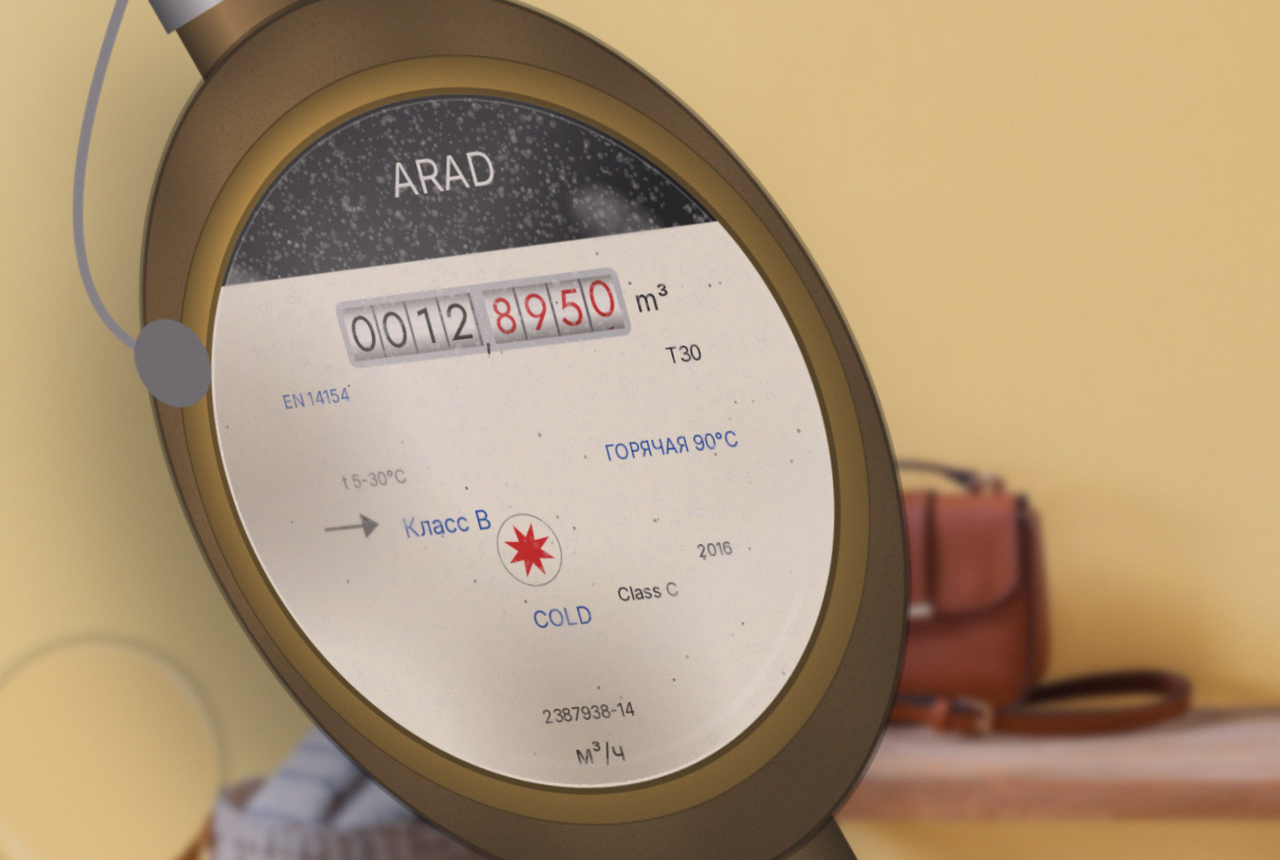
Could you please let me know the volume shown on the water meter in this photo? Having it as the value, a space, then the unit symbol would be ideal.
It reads 12.8950 m³
